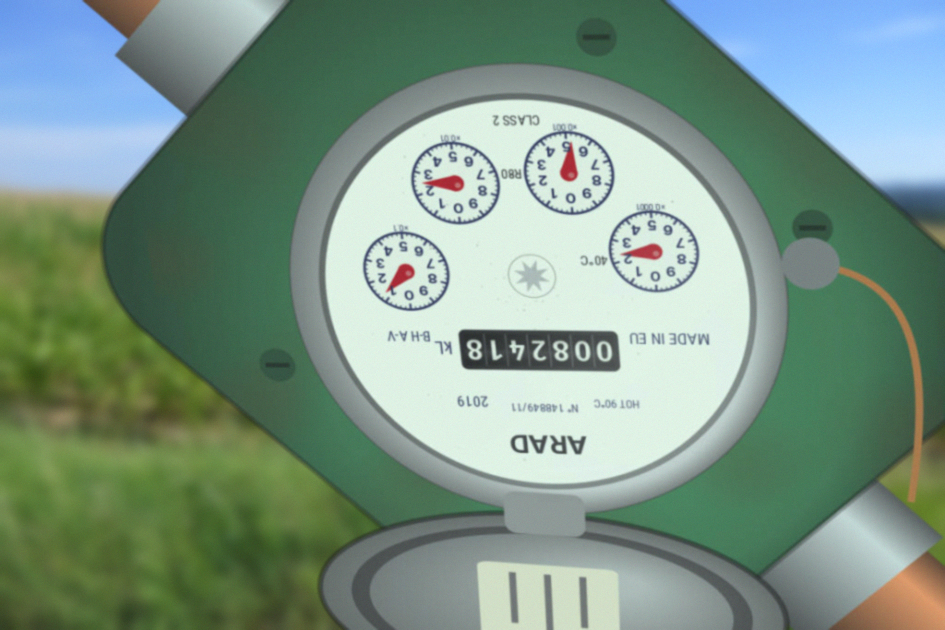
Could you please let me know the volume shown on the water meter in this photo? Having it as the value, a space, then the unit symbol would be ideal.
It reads 82418.1252 kL
